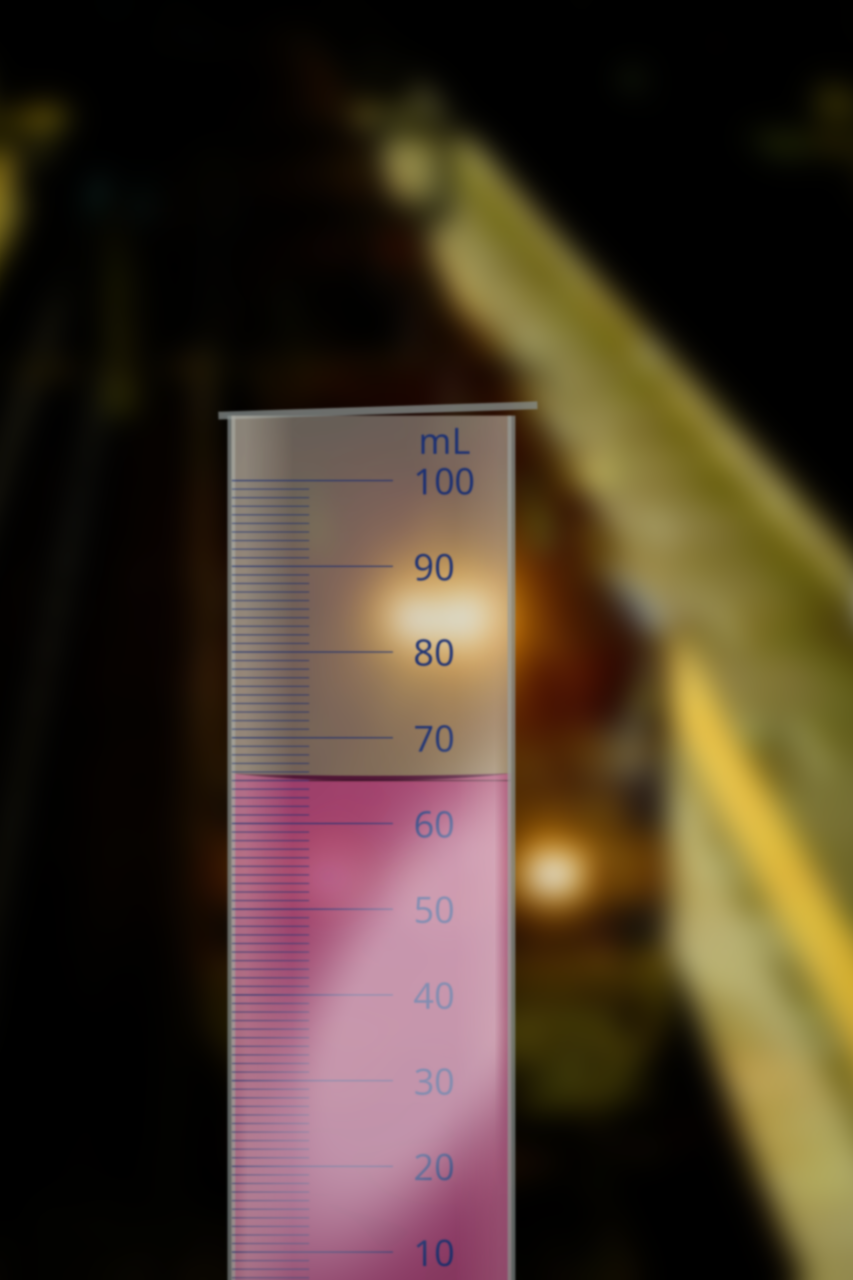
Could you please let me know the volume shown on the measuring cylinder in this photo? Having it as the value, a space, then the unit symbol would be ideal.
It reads 65 mL
